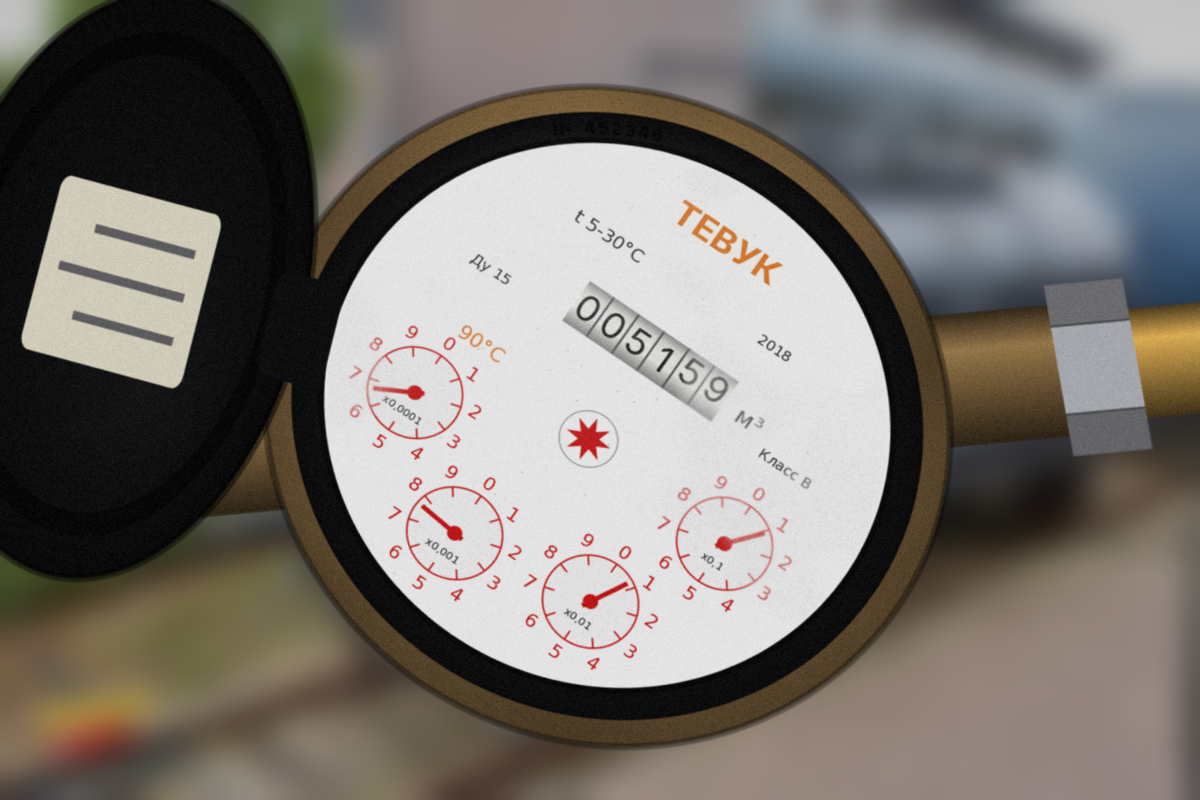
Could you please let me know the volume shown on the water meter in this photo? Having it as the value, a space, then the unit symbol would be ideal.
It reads 5159.1076 m³
